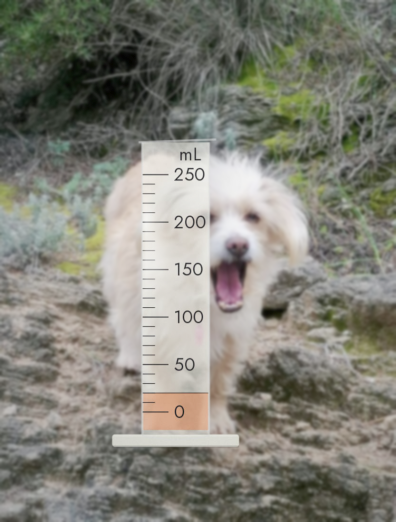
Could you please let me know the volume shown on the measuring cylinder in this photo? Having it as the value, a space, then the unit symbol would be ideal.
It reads 20 mL
